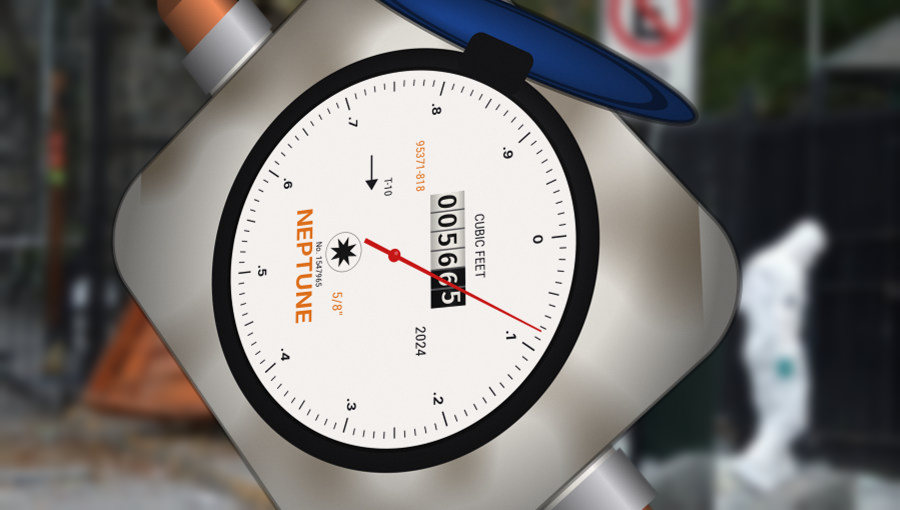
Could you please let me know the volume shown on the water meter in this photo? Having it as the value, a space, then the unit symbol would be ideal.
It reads 5665.08 ft³
